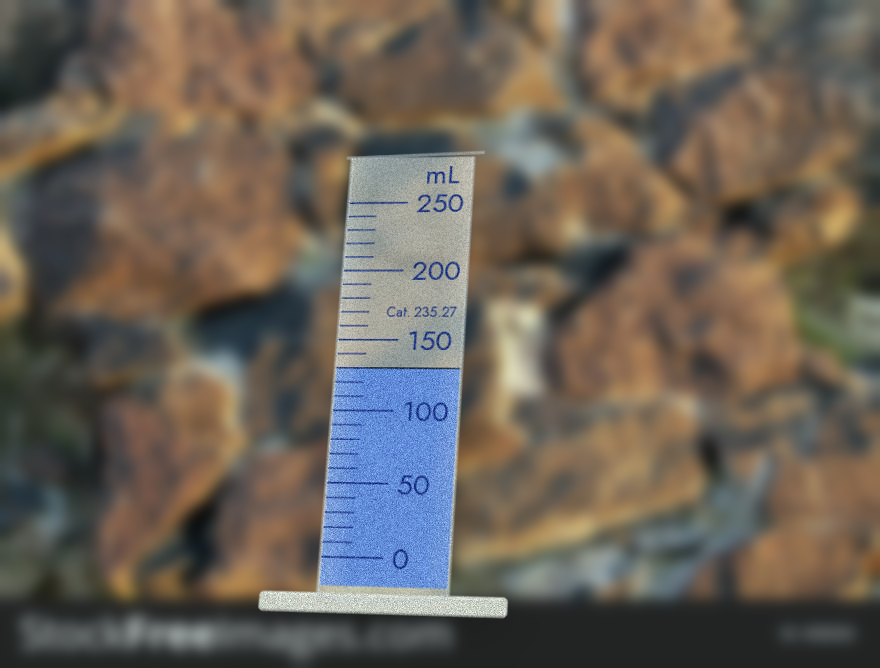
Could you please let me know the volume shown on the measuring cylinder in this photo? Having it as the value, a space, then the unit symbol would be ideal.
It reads 130 mL
